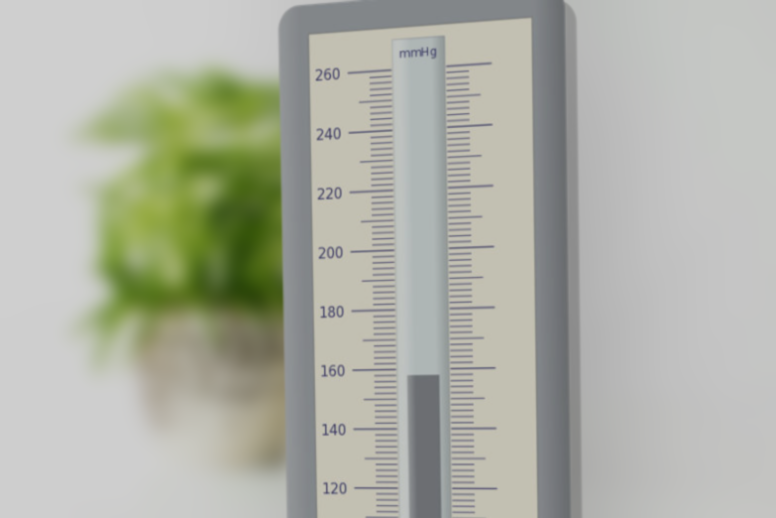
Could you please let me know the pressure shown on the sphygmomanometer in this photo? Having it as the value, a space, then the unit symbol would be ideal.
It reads 158 mmHg
